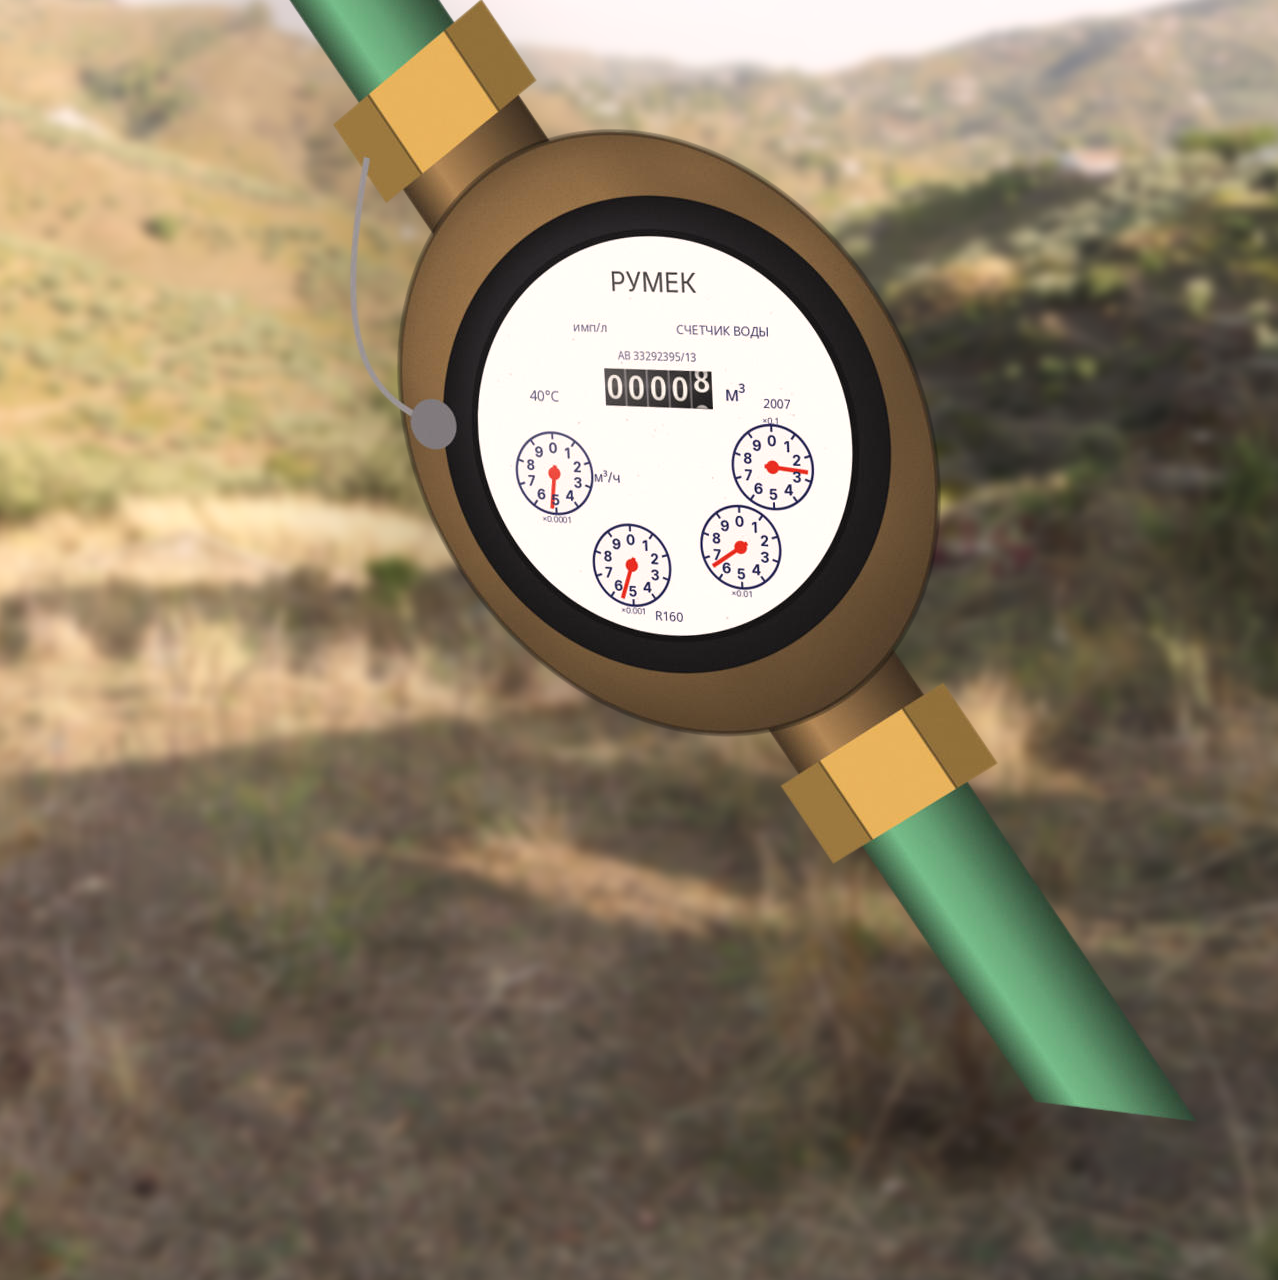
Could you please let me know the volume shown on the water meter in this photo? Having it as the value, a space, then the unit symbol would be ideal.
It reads 8.2655 m³
